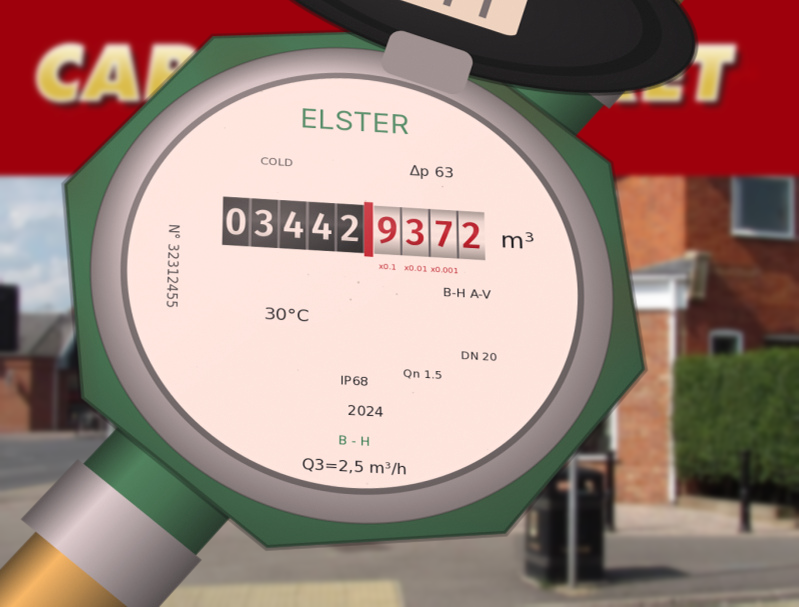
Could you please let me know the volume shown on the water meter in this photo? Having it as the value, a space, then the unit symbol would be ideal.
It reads 3442.9372 m³
